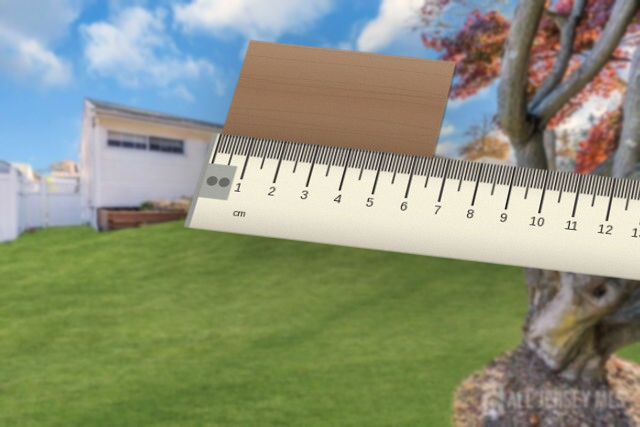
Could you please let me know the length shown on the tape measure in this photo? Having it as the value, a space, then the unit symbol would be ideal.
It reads 6.5 cm
